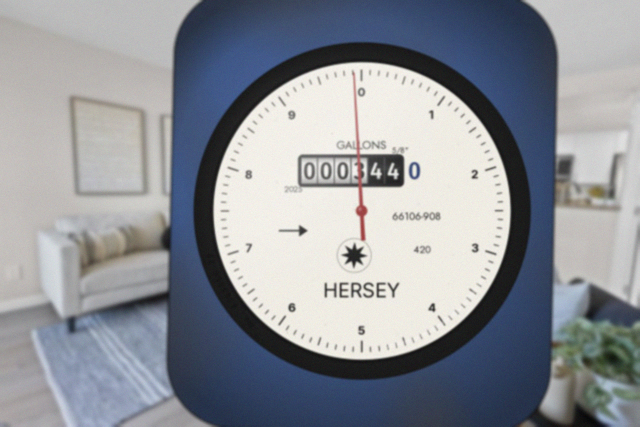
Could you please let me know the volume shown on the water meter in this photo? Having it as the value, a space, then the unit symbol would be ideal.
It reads 3439.9 gal
